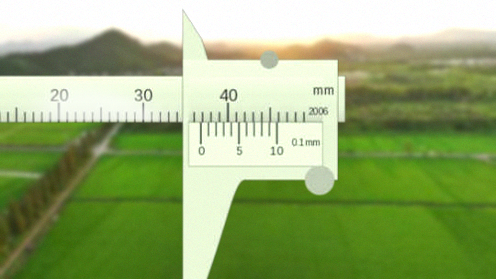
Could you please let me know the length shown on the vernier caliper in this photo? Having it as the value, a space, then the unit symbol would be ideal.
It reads 36.8 mm
